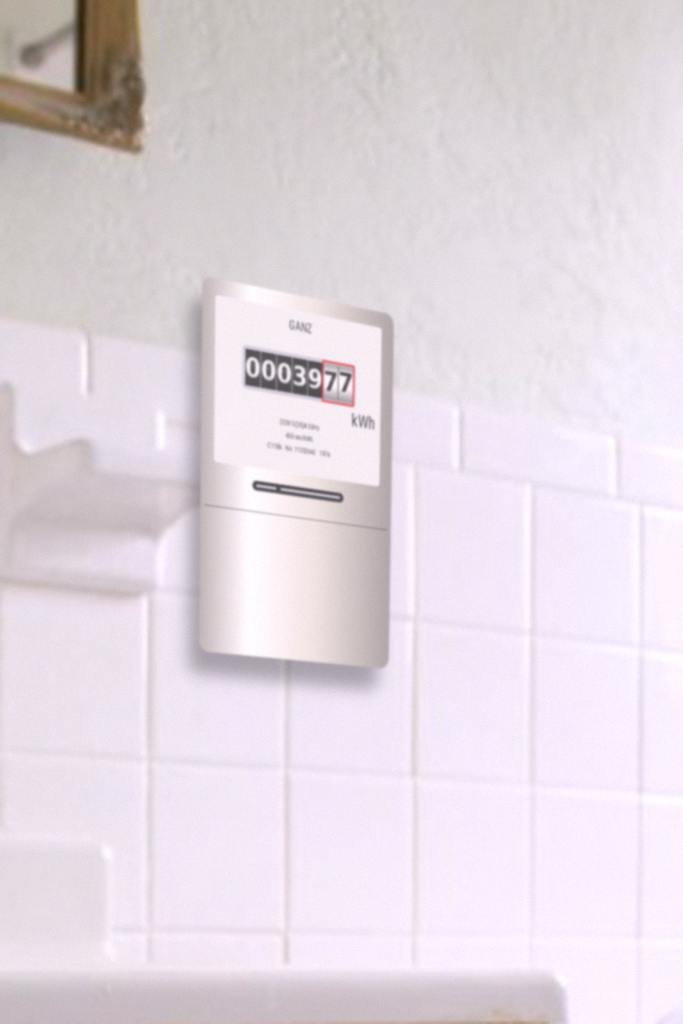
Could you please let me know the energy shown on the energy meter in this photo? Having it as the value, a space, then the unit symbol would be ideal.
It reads 39.77 kWh
